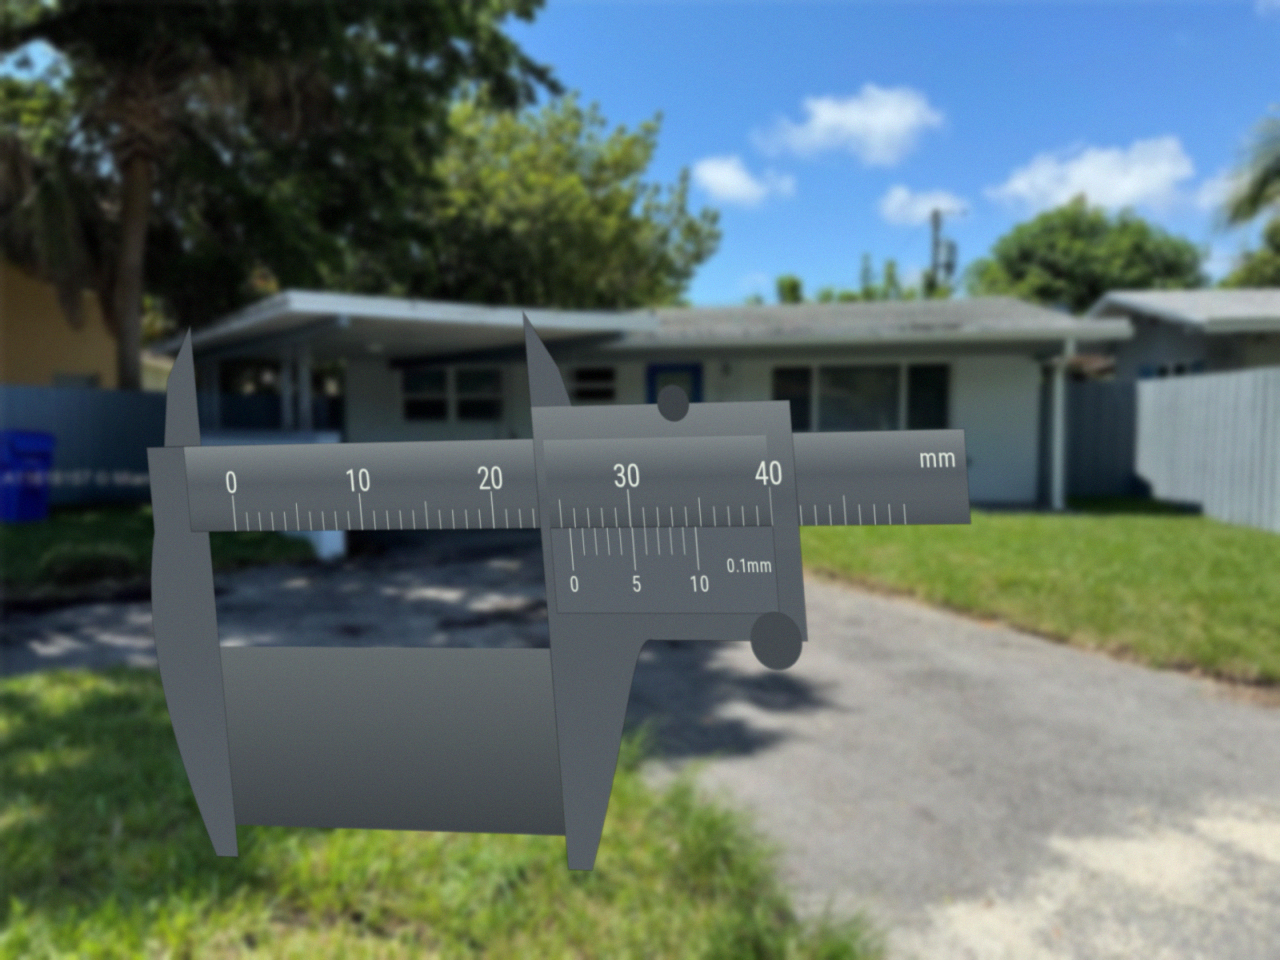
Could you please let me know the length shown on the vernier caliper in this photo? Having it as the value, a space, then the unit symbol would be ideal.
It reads 25.6 mm
